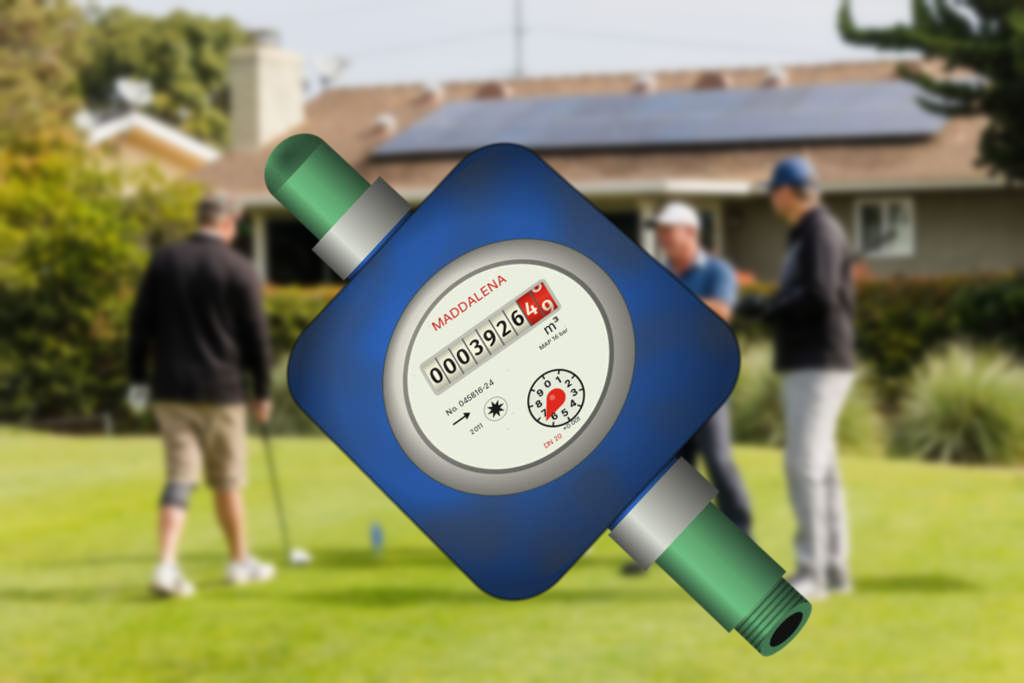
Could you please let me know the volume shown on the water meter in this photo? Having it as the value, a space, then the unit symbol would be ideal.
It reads 3926.486 m³
